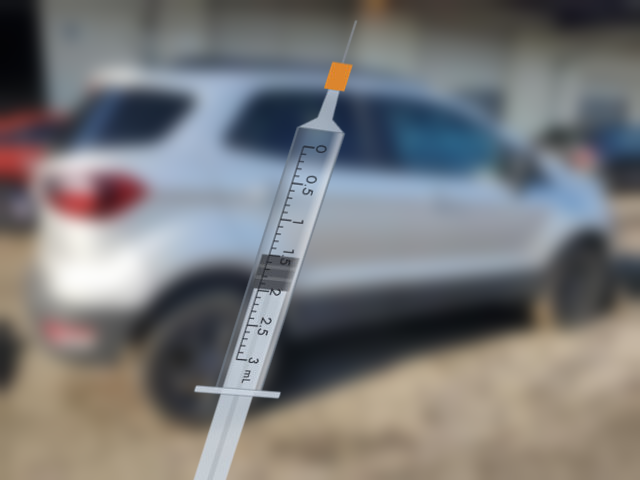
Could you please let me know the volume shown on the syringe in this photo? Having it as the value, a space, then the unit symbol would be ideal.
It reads 1.5 mL
